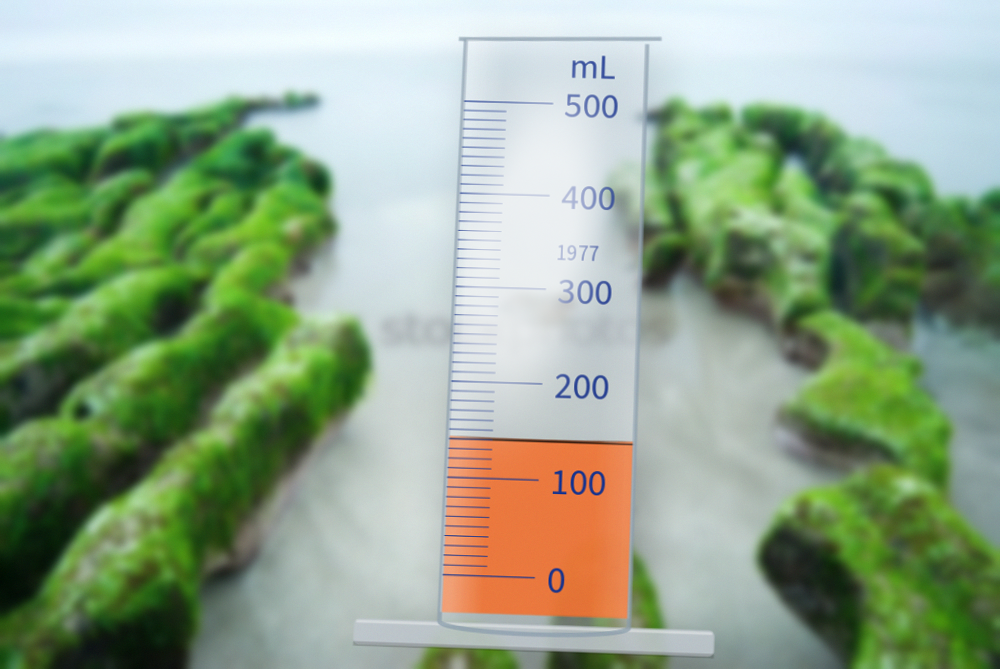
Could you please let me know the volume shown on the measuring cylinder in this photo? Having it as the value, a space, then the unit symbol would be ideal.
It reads 140 mL
